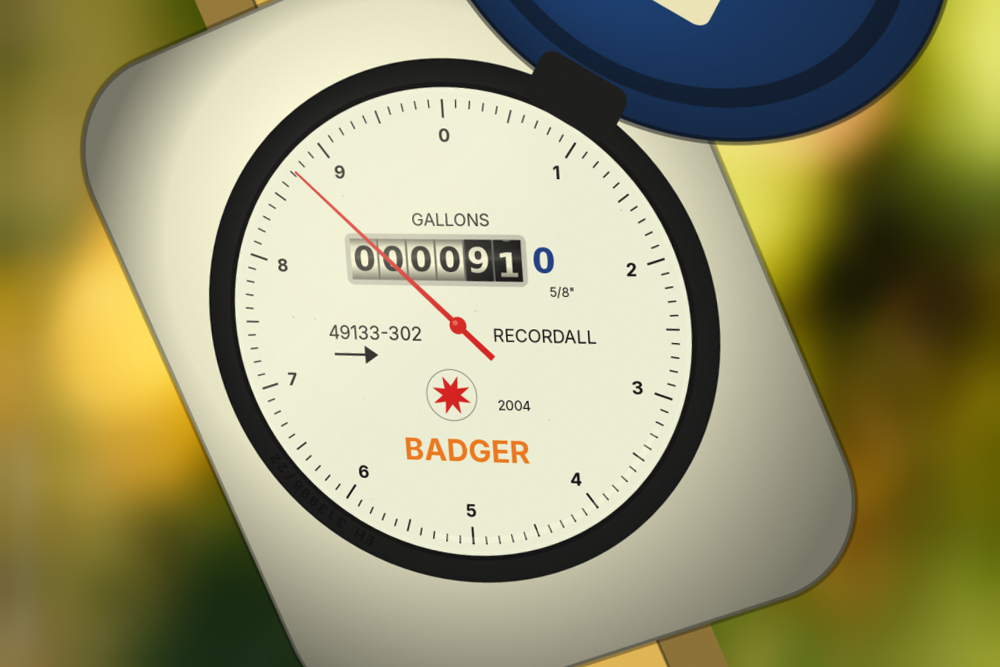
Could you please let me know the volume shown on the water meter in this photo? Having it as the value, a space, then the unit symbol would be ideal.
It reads 908.7 gal
